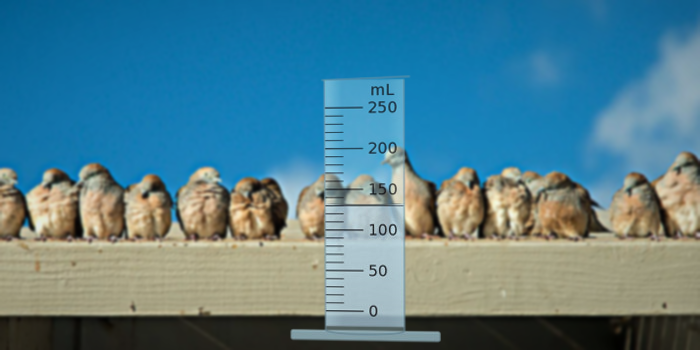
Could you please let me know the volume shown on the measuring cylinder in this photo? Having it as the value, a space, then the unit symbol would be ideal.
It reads 130 mL
